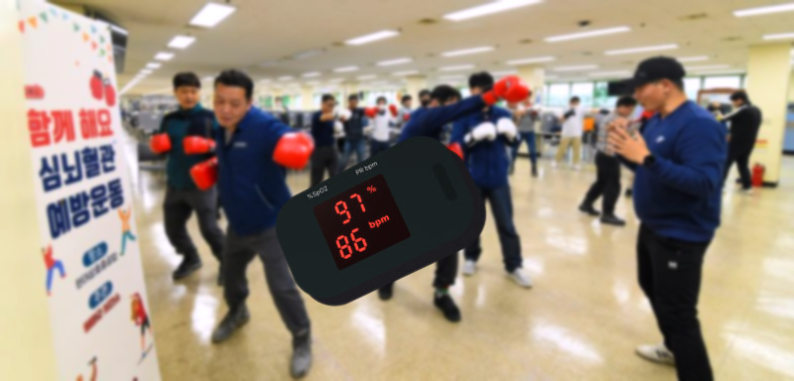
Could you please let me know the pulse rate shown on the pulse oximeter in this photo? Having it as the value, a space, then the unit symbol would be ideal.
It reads 86 bpm
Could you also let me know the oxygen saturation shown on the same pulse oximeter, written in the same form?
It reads 97 %
